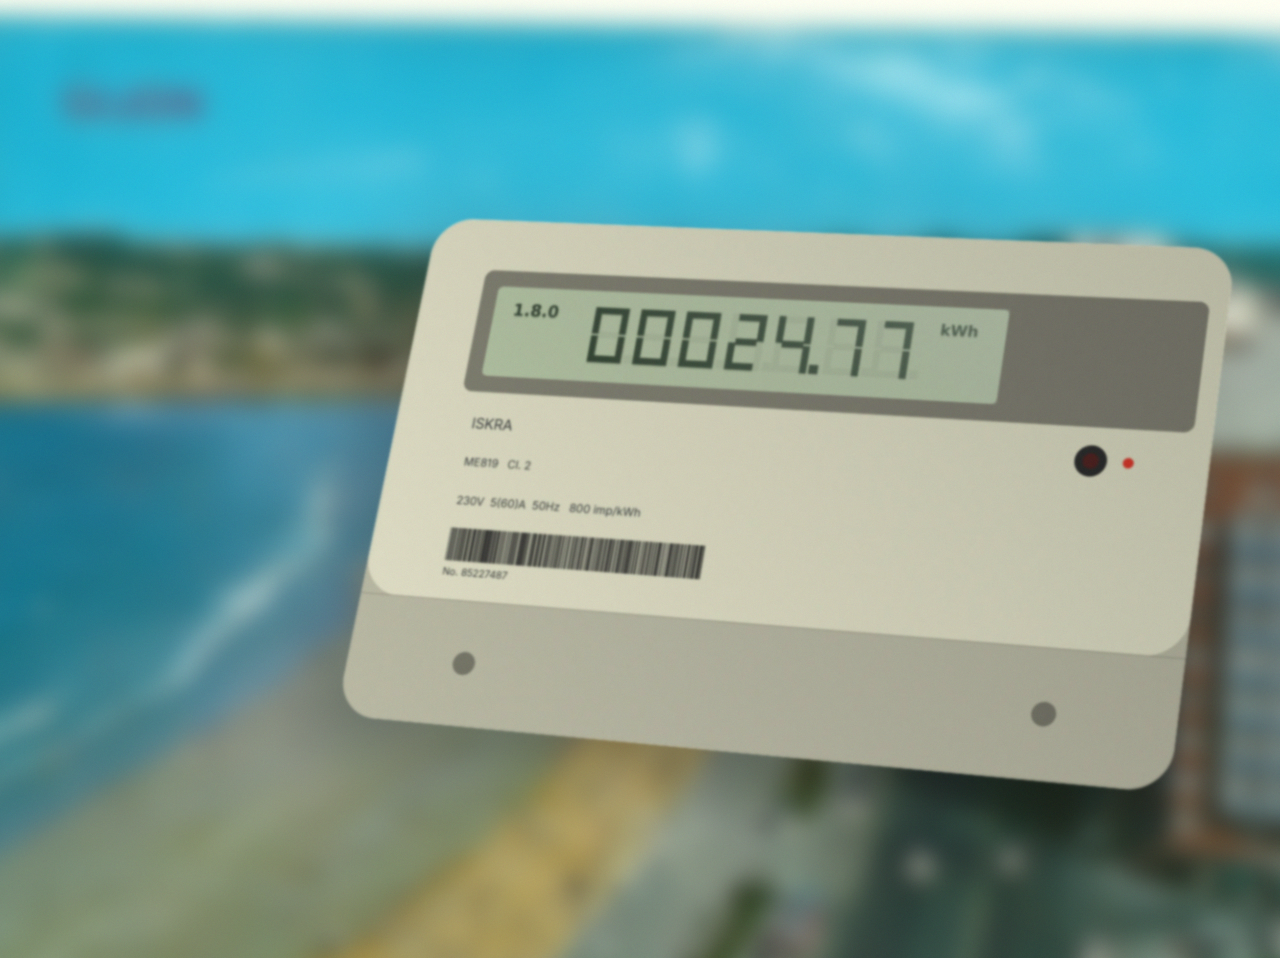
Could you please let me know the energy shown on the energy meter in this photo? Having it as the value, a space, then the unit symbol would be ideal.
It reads 24.77 kWh
